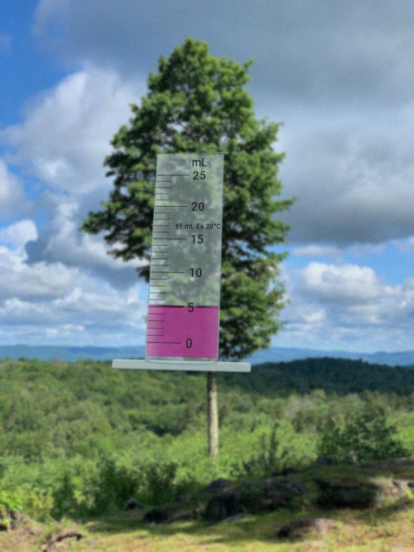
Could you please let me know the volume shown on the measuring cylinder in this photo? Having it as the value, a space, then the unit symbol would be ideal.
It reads 5 mL
